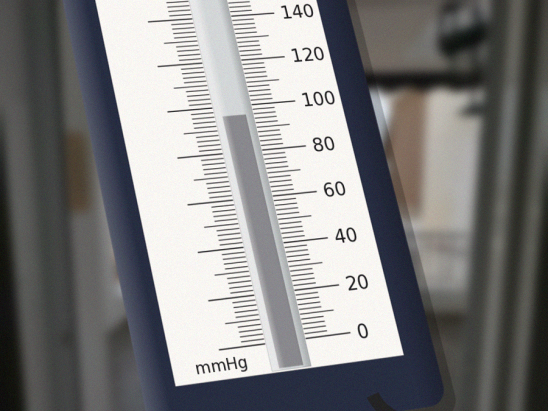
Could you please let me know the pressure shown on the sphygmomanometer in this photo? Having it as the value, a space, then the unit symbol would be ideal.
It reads 96 mmHg
